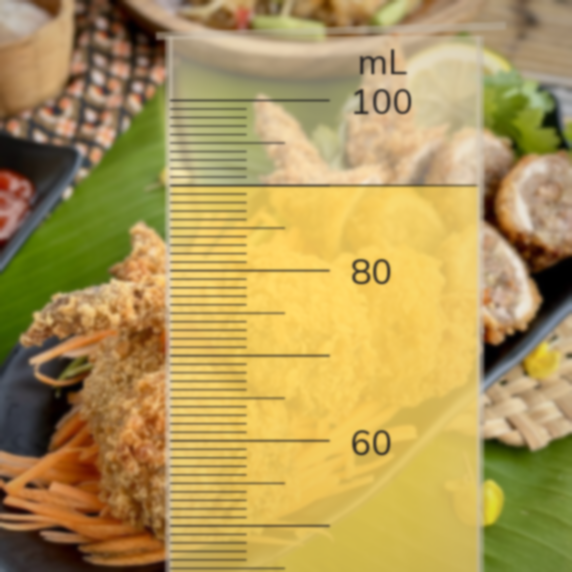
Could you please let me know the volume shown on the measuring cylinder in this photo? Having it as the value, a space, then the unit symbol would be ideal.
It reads 90 mL
